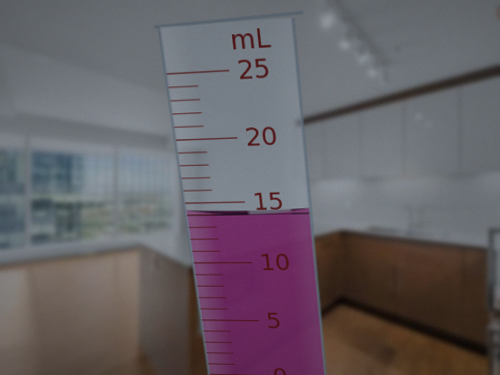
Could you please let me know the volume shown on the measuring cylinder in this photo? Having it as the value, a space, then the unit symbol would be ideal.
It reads 14 mL
